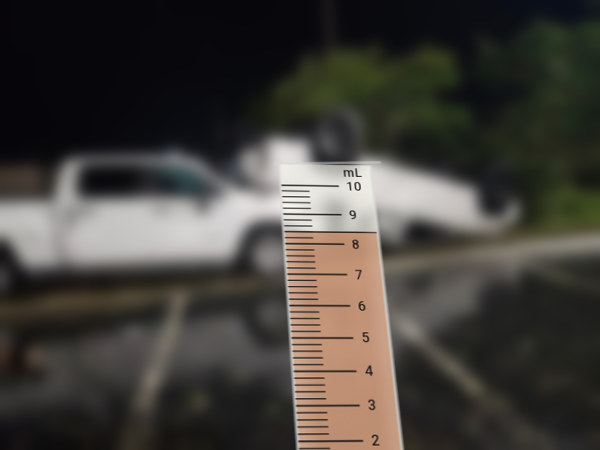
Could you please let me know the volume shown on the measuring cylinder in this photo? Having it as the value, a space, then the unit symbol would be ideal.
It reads 8.4 mL
